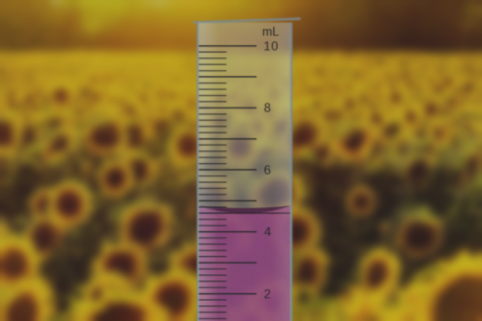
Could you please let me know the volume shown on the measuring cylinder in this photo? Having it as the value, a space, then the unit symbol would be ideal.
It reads 4.6 mL
